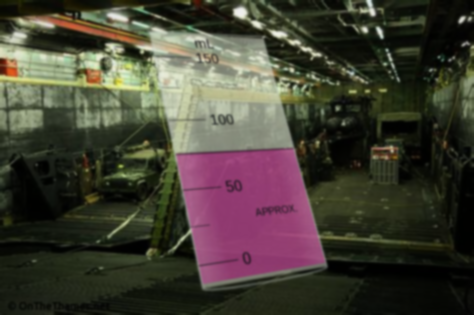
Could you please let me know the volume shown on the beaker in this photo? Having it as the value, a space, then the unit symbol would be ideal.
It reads 75 mL
